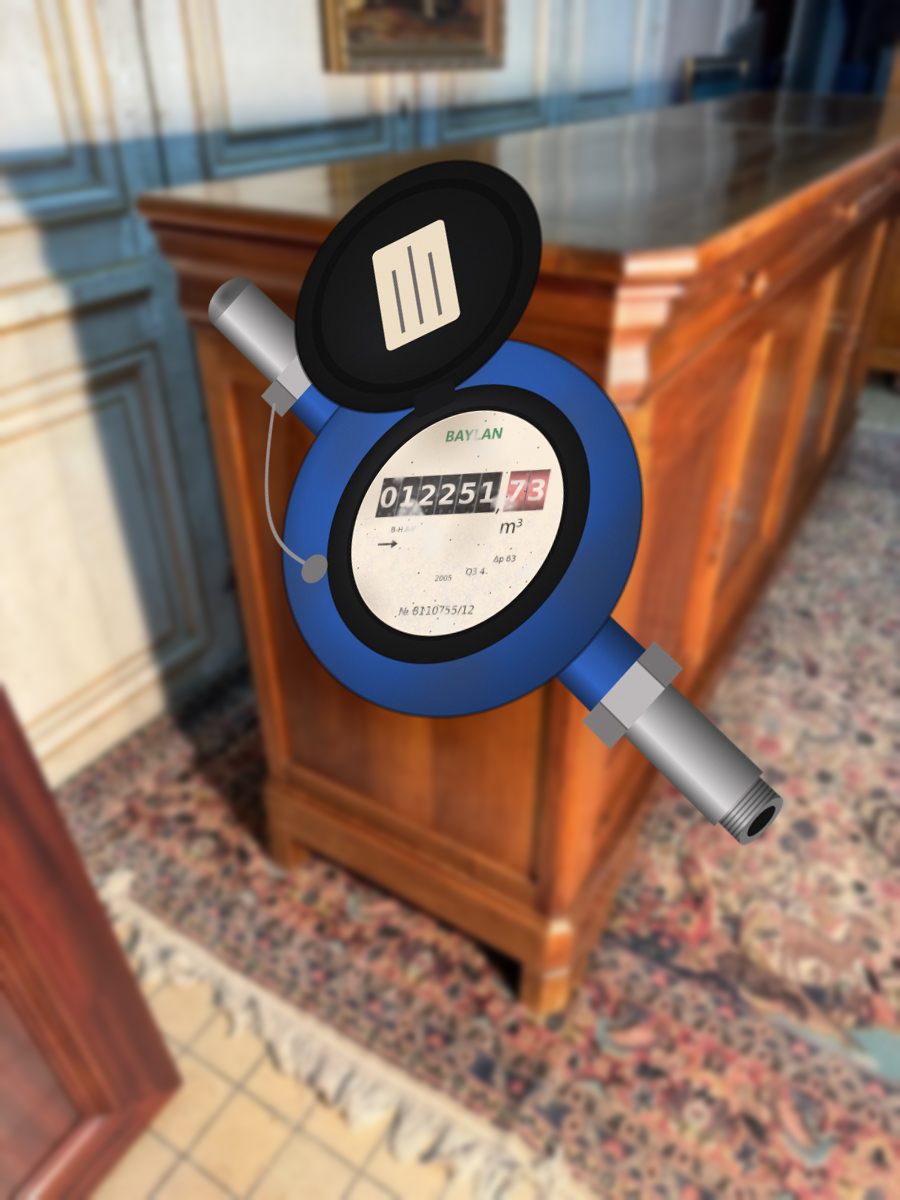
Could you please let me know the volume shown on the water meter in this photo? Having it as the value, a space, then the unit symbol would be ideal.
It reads 12251.73 m³
